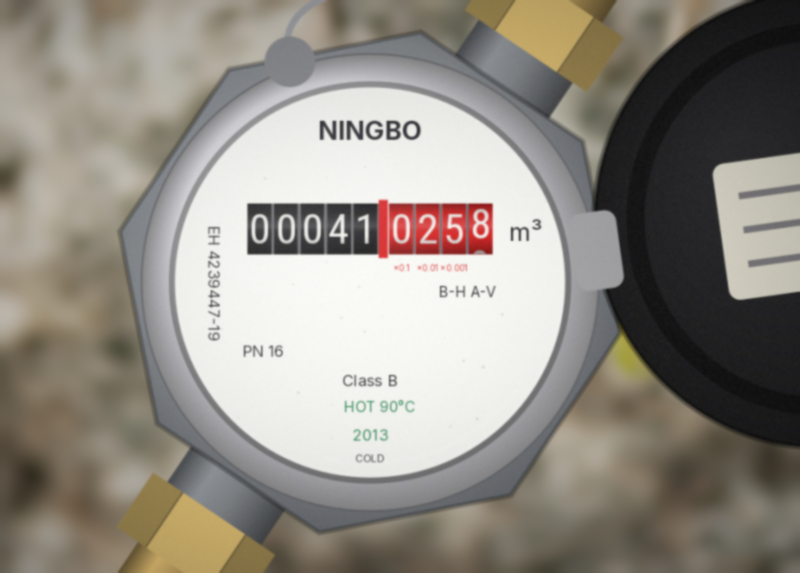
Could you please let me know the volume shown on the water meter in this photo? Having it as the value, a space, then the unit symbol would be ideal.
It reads 41.0258 m³
